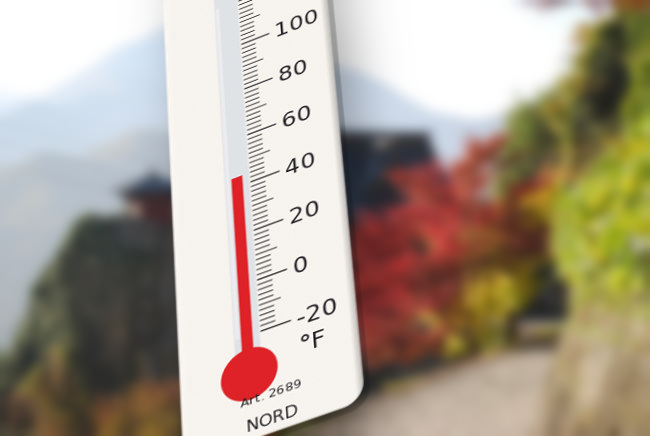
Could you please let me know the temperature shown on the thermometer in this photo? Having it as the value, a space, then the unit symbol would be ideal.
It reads 44 °F
